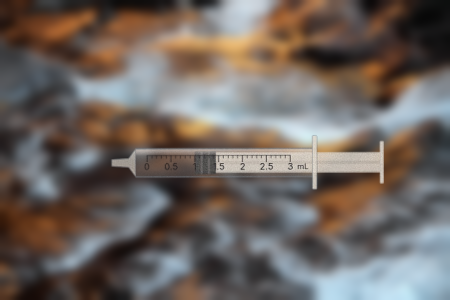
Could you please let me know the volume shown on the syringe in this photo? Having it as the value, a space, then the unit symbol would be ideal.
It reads 1 mL
